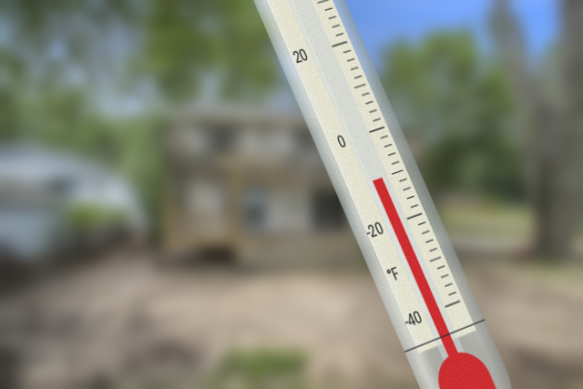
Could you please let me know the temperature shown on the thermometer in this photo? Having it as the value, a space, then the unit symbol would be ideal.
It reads -10 °F
